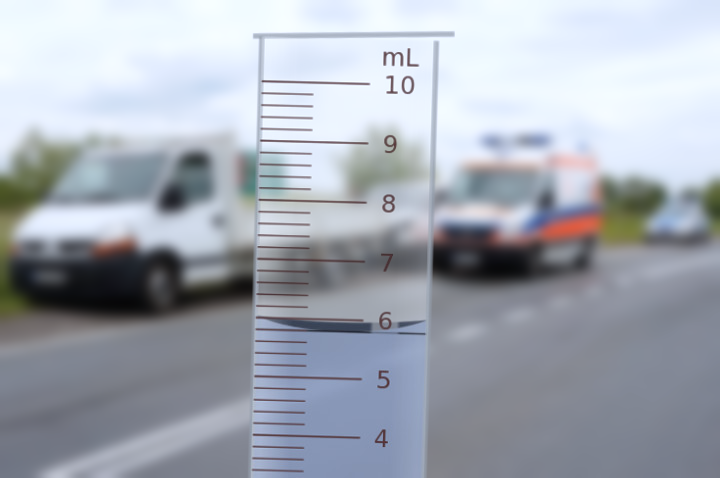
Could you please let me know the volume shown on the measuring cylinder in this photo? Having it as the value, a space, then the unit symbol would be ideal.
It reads 5.8 mL
